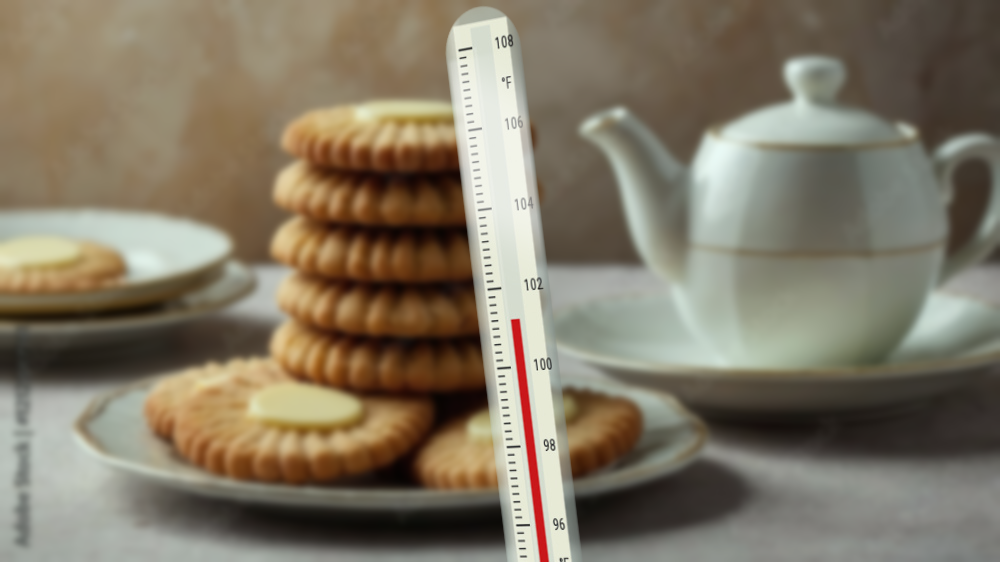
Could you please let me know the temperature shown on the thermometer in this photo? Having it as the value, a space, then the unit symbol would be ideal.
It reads 101.2 °F
